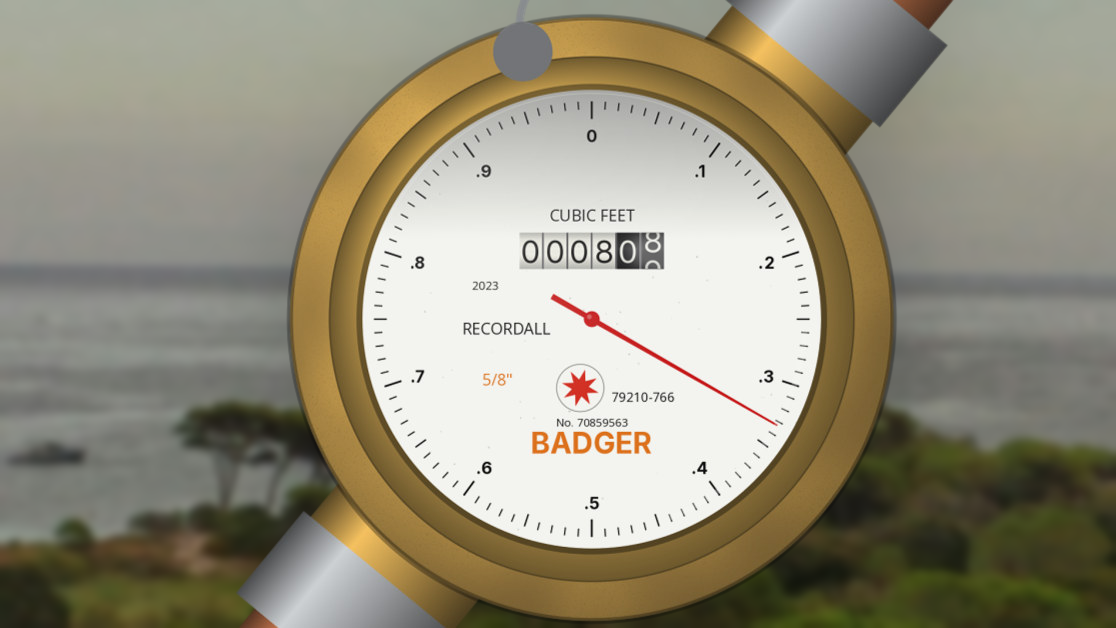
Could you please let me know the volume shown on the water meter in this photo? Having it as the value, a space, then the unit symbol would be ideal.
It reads 808.33 ft³
